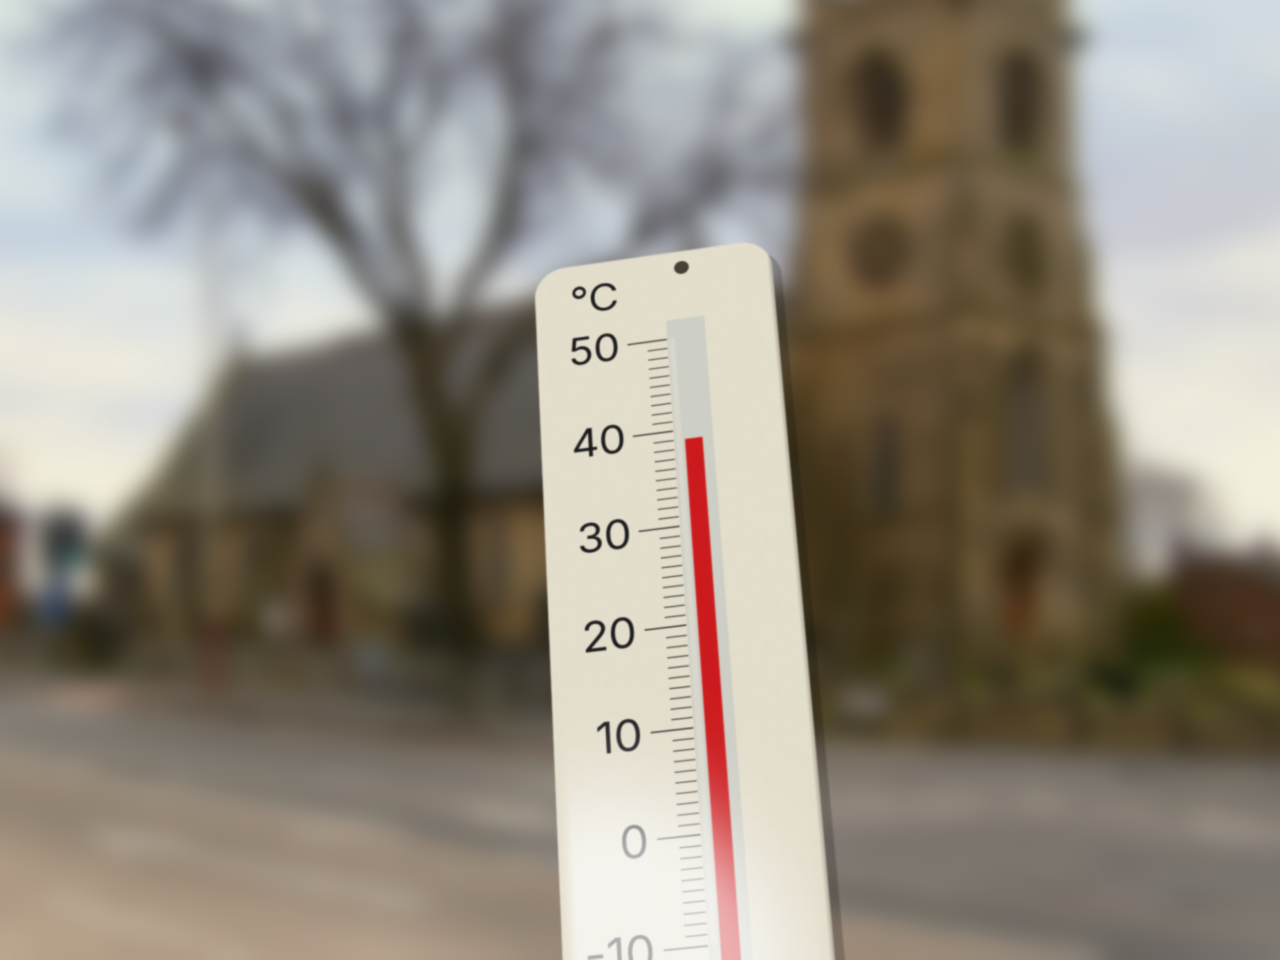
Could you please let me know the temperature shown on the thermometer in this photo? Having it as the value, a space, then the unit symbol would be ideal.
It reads 39 °C
